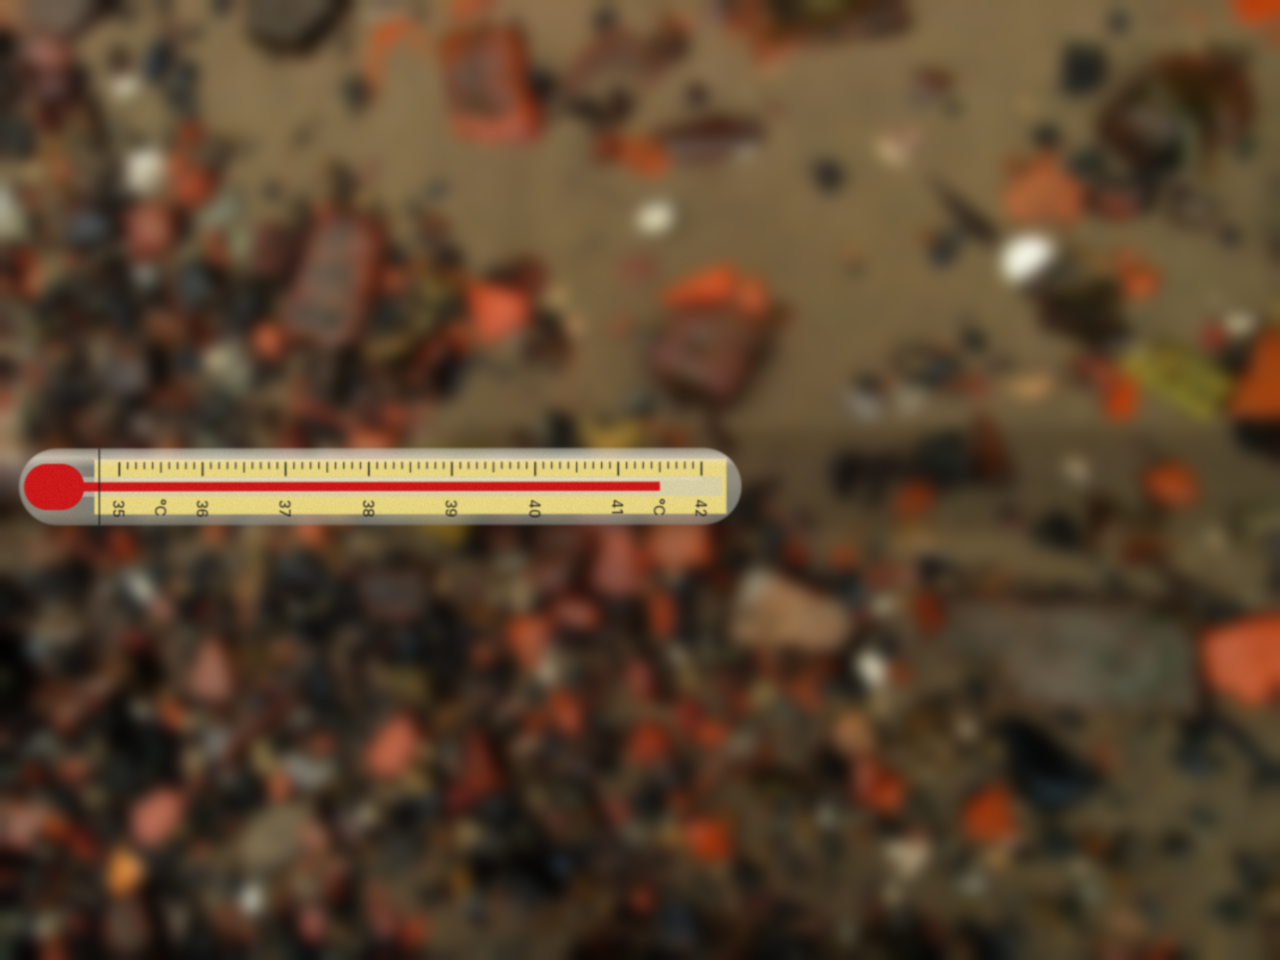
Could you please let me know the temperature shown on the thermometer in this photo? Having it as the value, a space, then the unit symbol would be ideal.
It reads 41.5 °C
